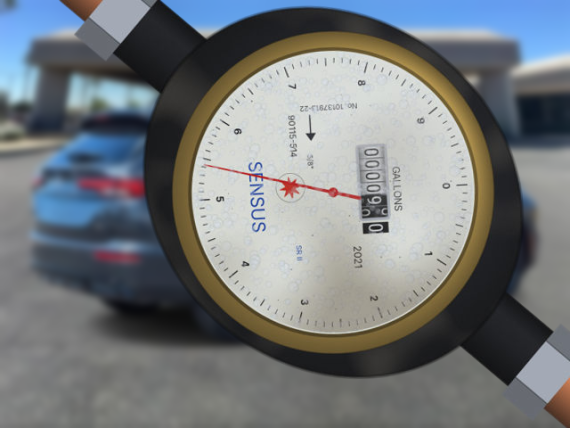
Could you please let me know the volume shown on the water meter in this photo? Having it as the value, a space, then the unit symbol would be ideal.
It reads 985.4 gal
